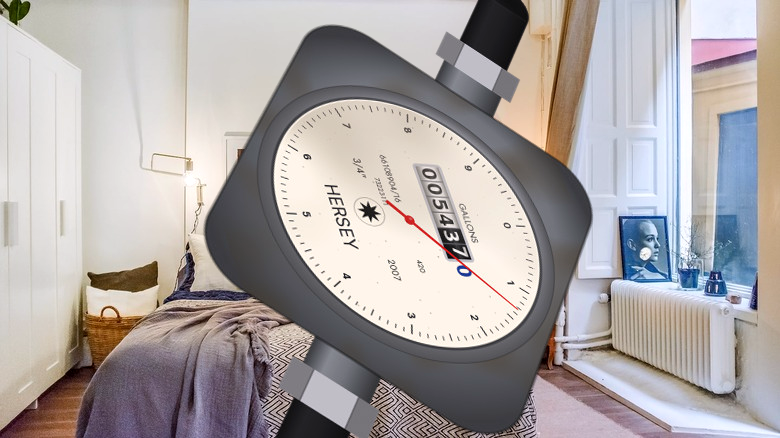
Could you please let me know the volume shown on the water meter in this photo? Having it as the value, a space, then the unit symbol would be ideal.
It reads 54371.3 gal
